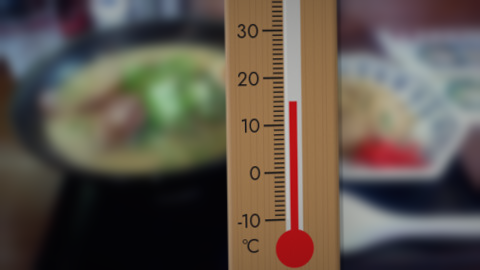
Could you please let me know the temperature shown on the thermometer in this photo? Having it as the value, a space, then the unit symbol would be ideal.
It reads 15 °C
